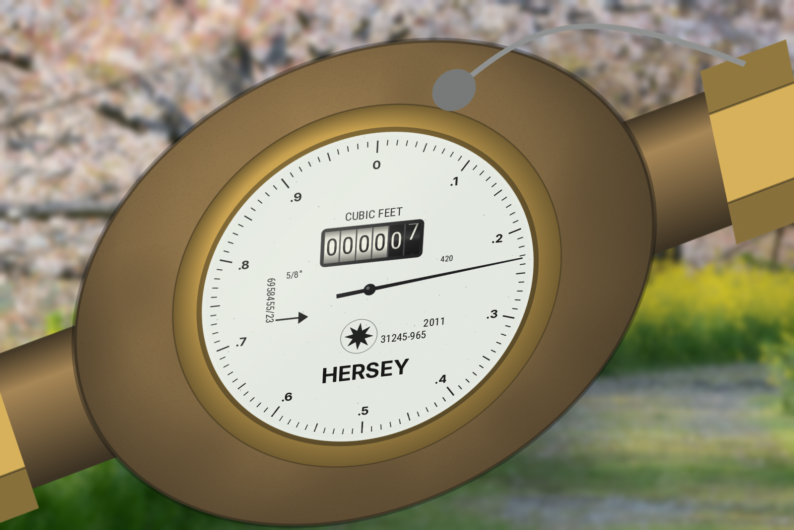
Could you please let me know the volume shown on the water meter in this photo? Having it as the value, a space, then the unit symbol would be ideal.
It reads 7.23 ft³
